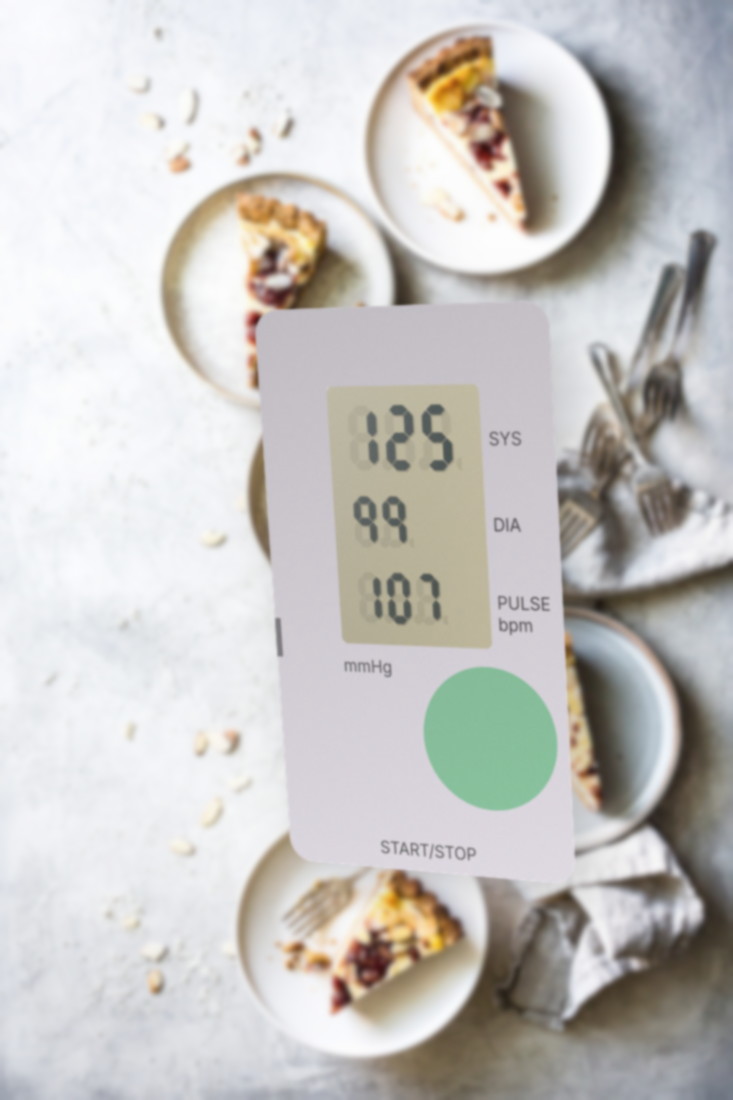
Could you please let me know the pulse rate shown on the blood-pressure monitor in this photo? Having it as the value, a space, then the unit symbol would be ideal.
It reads 107 bpm
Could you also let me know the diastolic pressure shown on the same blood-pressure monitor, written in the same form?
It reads 99 mmHg
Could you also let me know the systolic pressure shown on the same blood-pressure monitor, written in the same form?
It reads 125 mmHg
